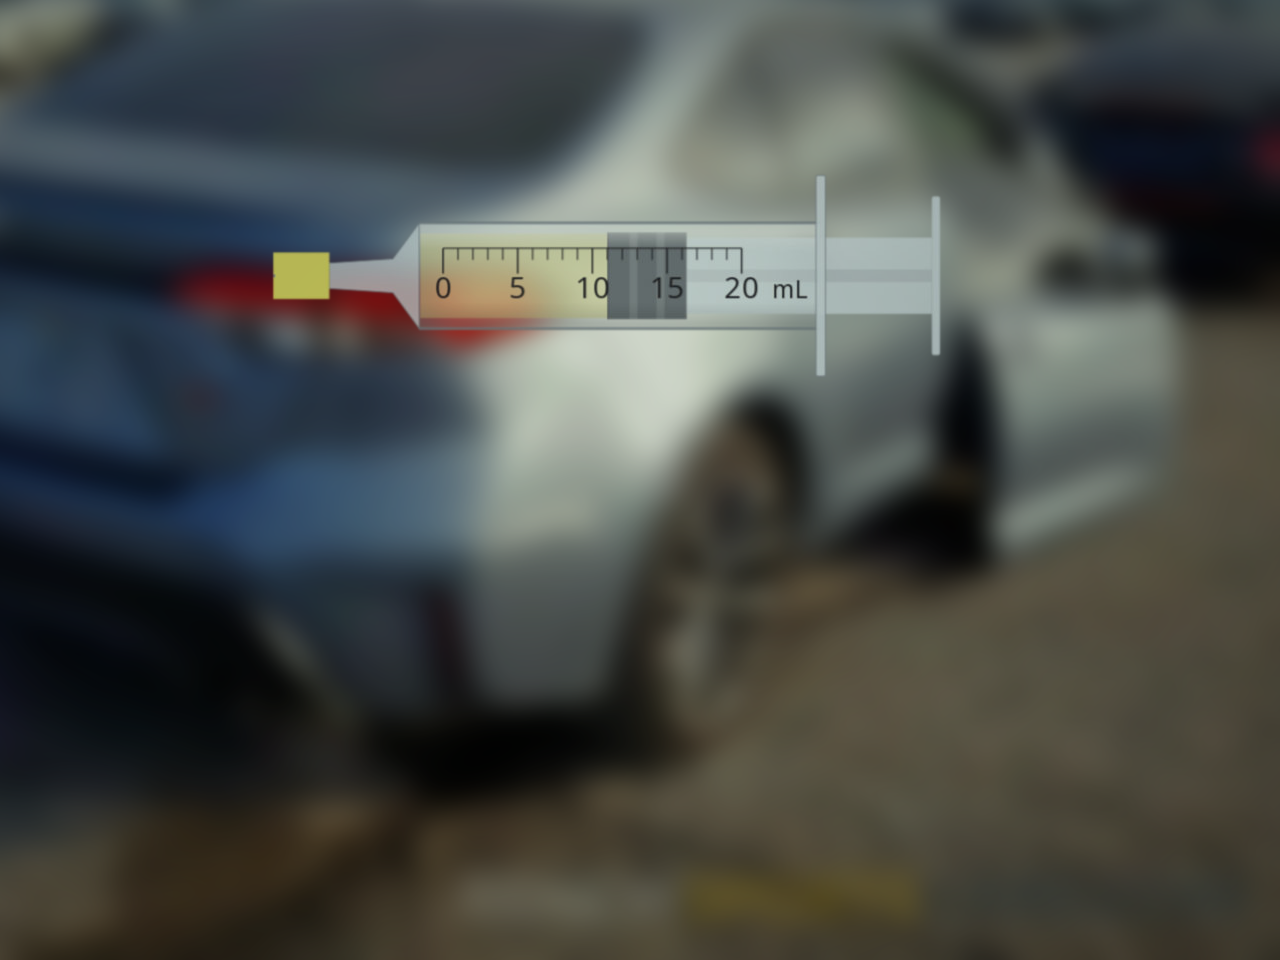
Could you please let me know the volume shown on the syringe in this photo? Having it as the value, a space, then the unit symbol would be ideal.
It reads 11 mL
